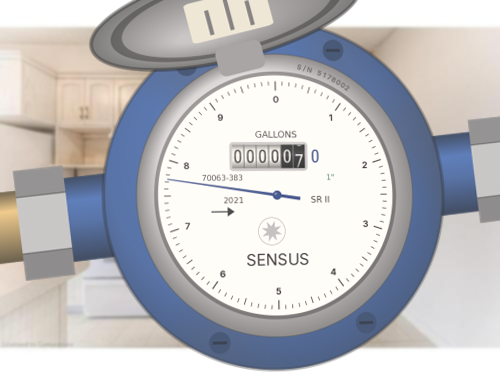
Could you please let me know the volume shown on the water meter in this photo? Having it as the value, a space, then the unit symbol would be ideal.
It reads 67.7 gal
